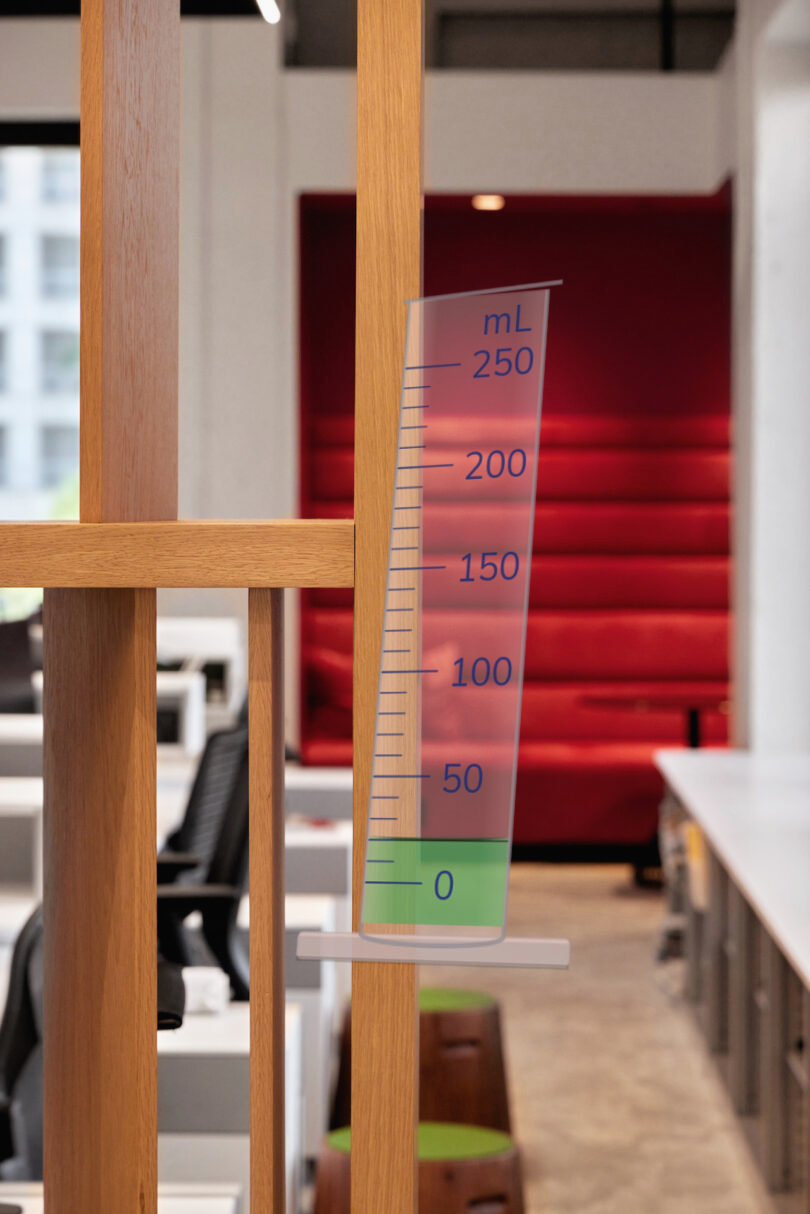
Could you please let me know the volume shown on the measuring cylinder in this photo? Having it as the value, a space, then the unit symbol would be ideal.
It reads 20 mL
